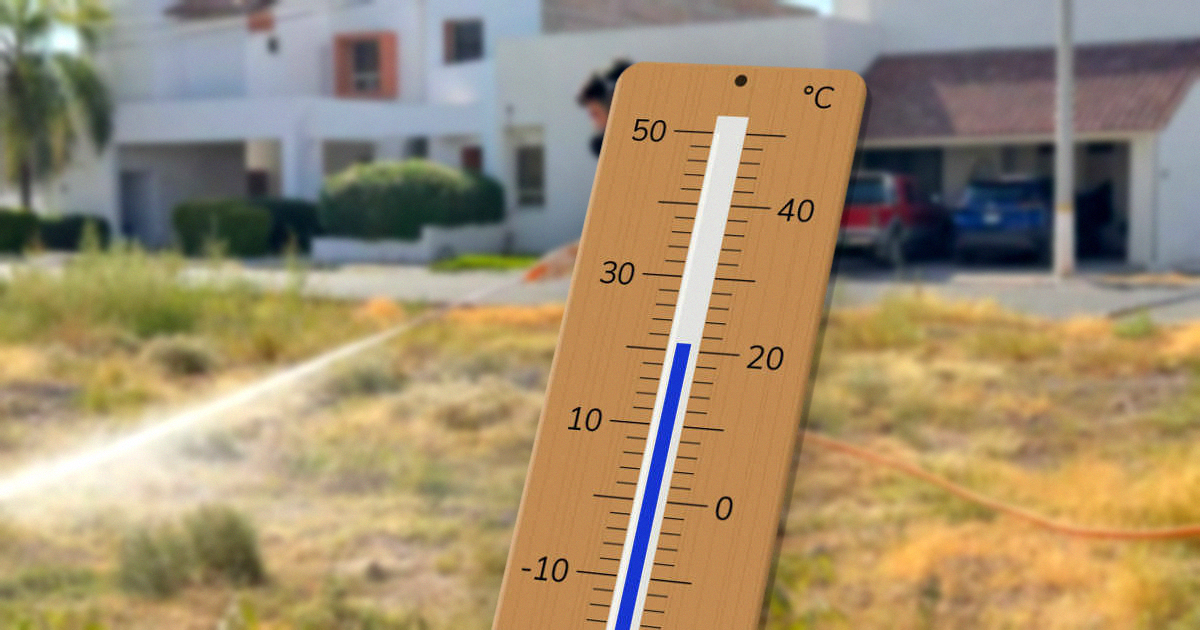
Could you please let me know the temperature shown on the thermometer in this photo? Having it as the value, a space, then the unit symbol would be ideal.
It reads 21 °C
